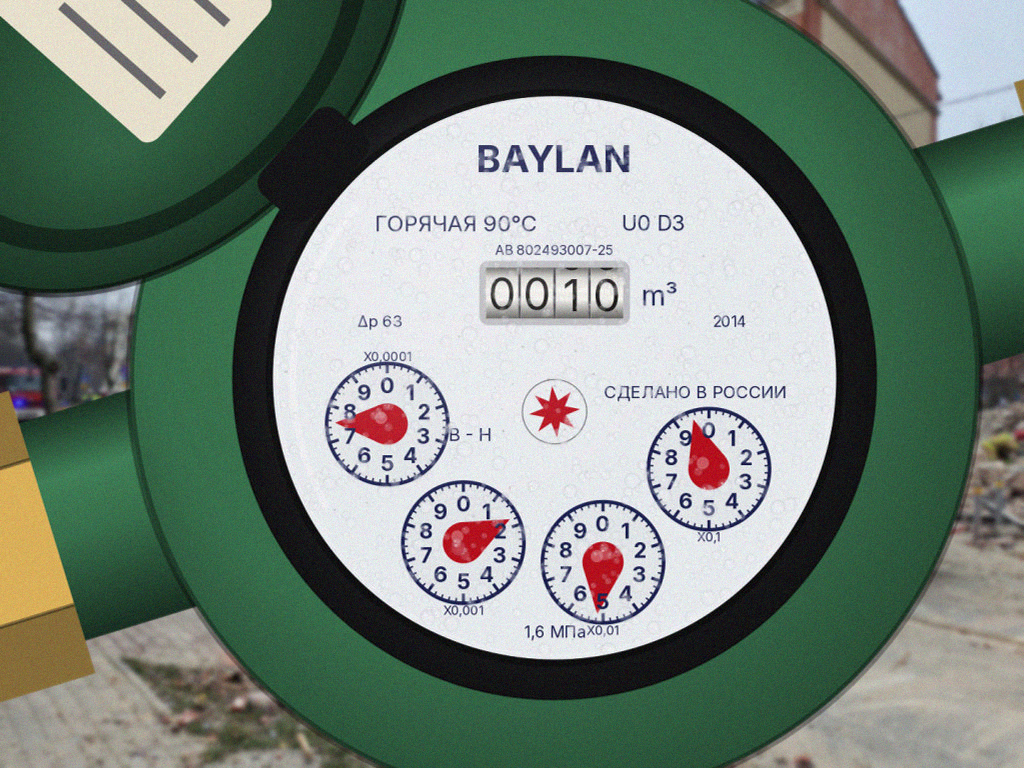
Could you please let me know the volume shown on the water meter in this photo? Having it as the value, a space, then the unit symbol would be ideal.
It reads 9.9517 m³
